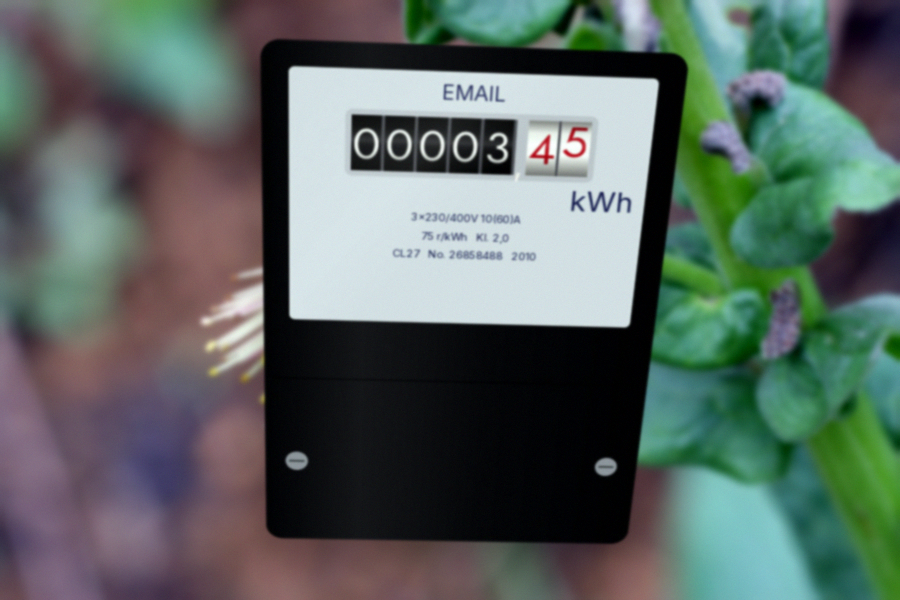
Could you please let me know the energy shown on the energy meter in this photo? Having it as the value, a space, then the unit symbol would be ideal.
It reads 3.45 kWh
